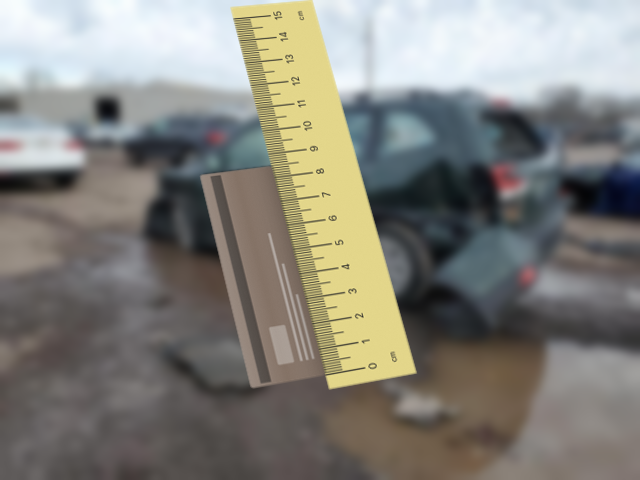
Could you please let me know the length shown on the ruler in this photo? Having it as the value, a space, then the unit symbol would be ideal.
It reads 8.5 cm
